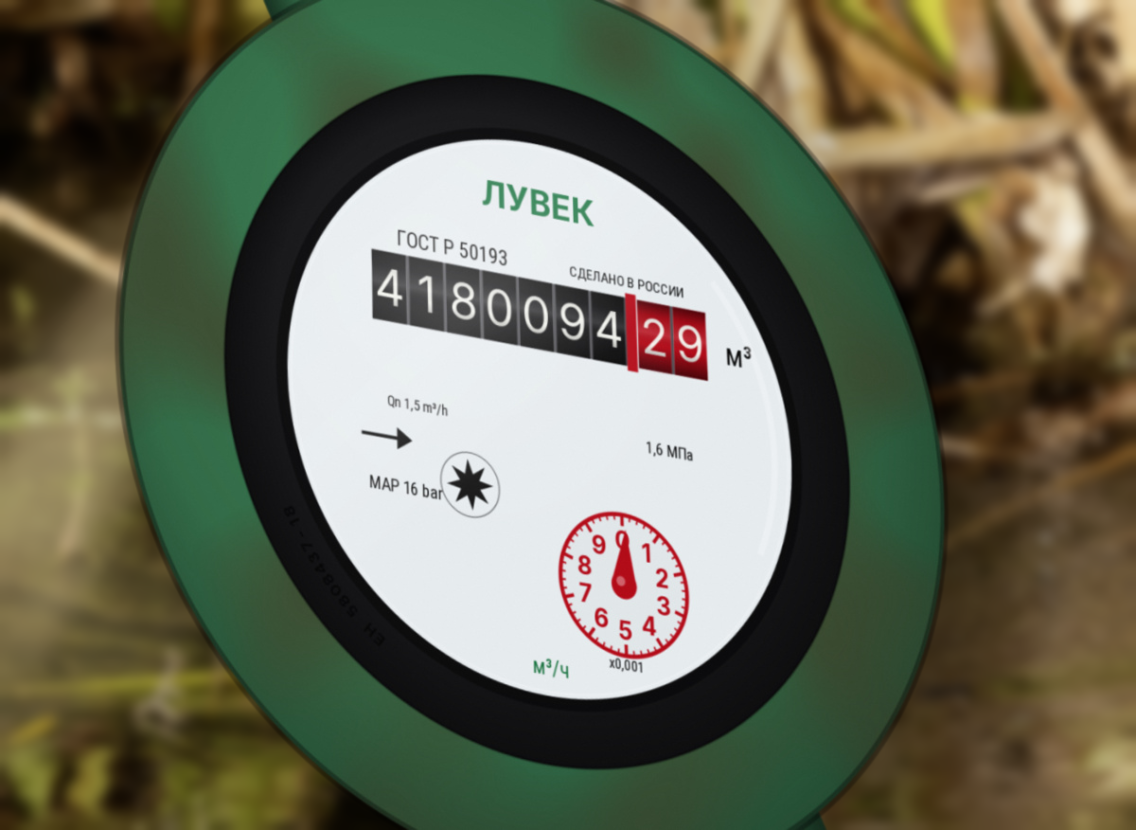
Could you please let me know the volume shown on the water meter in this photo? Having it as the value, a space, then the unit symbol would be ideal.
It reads 4180094.290 m³
